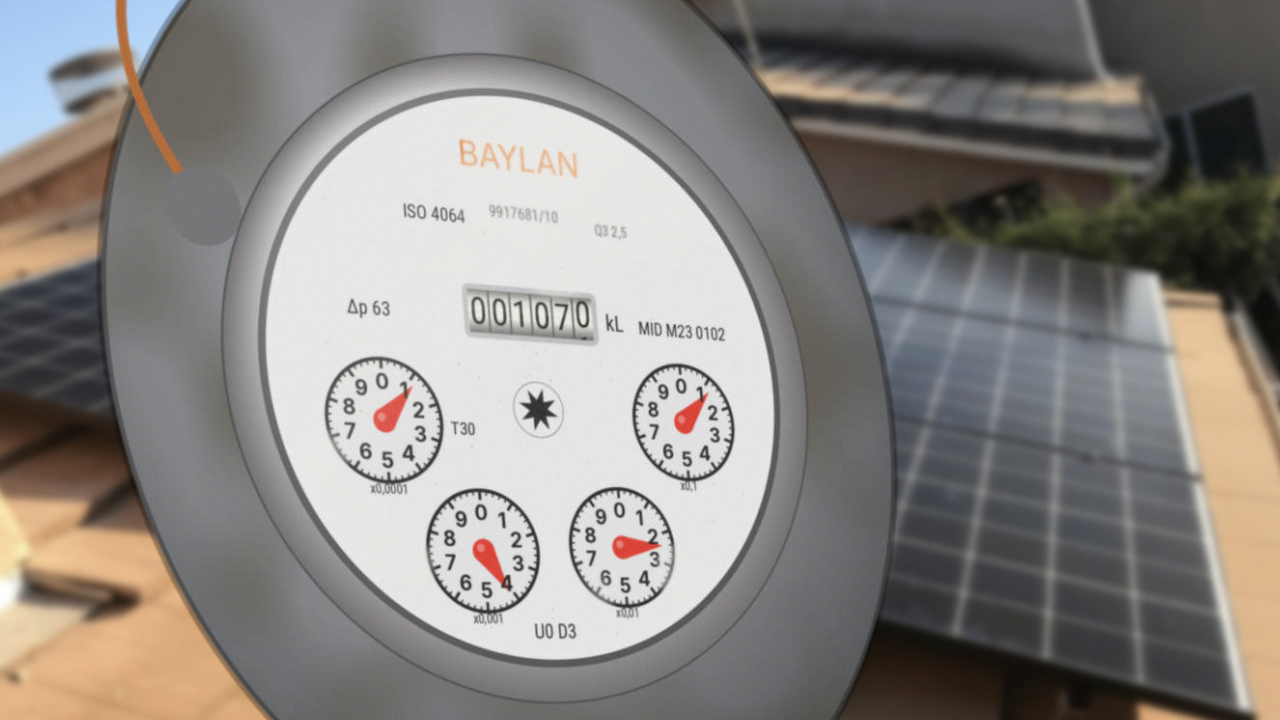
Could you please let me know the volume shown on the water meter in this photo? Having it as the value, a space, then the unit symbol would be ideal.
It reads 1070.1241 kL
